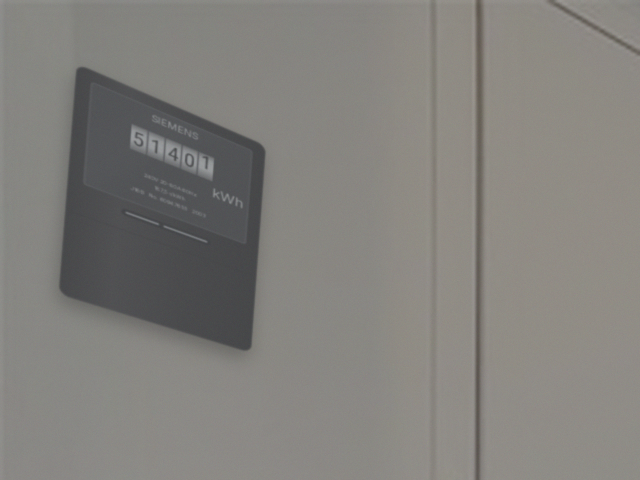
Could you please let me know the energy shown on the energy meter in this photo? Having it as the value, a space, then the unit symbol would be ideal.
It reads 51401 kWh
